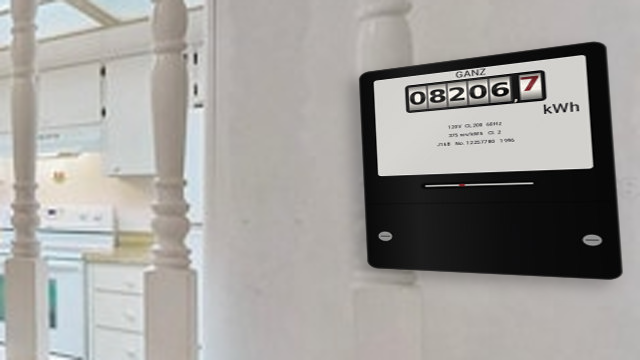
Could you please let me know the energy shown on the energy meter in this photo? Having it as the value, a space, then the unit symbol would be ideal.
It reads 8206.7 kWh
